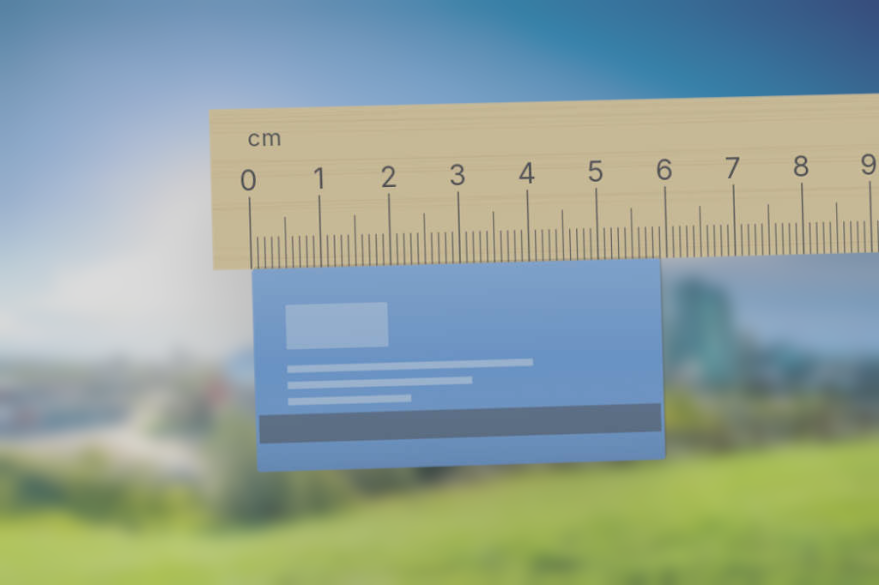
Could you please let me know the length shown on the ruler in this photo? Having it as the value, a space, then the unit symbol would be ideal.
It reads 5.9 cm
